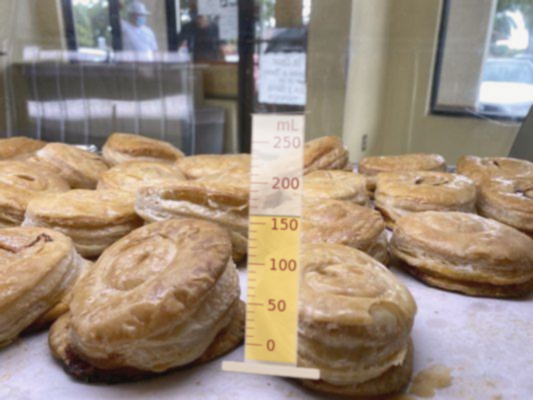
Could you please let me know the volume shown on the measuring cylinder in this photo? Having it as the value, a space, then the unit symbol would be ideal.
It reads 160 mL
